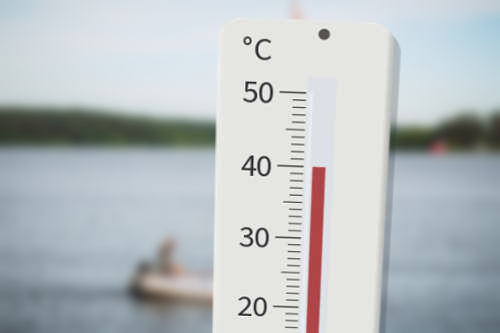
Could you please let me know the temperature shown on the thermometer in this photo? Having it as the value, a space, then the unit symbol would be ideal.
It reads 40 °C
